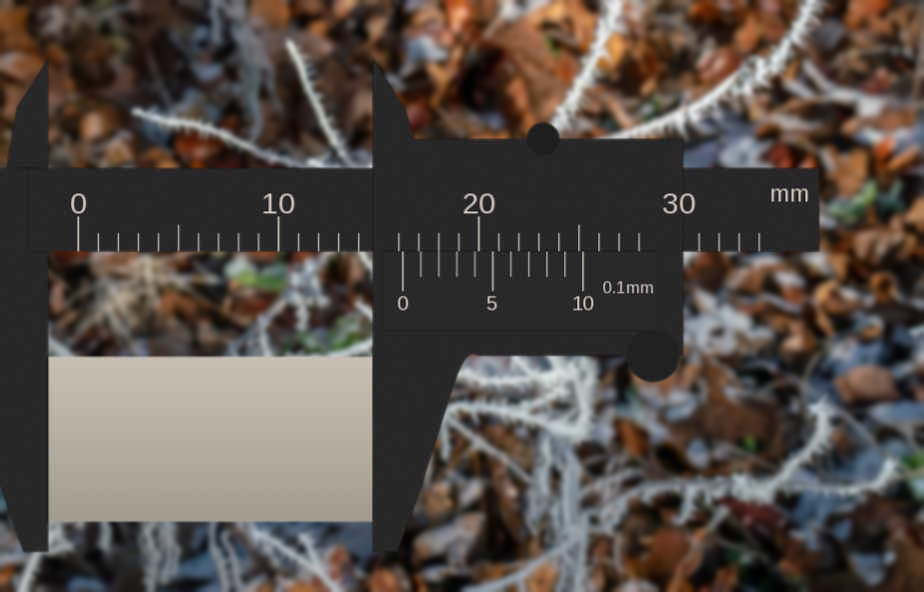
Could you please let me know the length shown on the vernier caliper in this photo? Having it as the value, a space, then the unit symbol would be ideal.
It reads 16.2 mm
